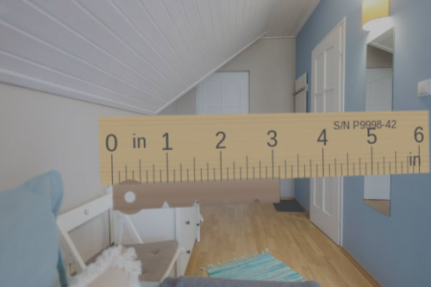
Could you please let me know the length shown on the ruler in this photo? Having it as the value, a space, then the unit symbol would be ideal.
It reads 3.125 in
